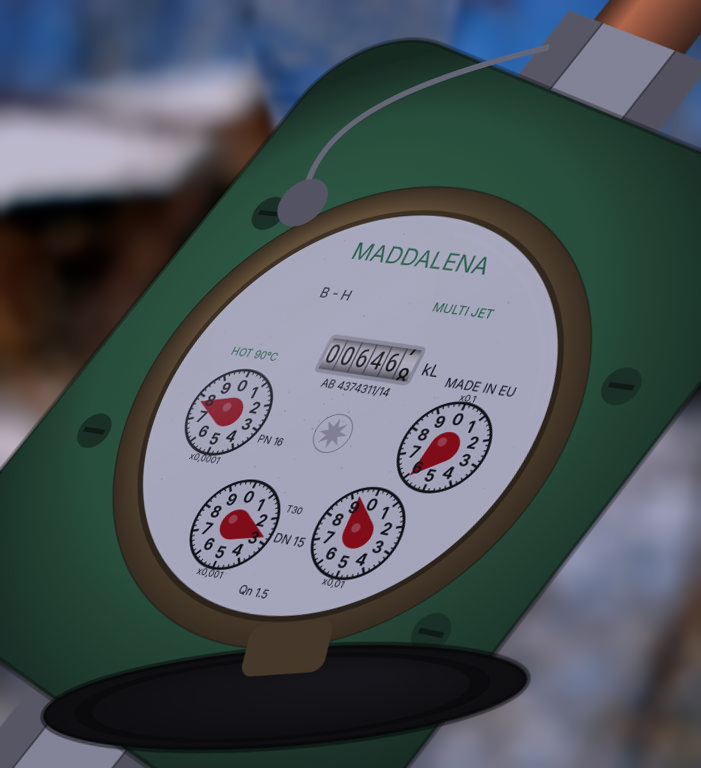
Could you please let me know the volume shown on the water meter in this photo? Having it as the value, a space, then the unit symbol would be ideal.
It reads 6467.5927 kL
